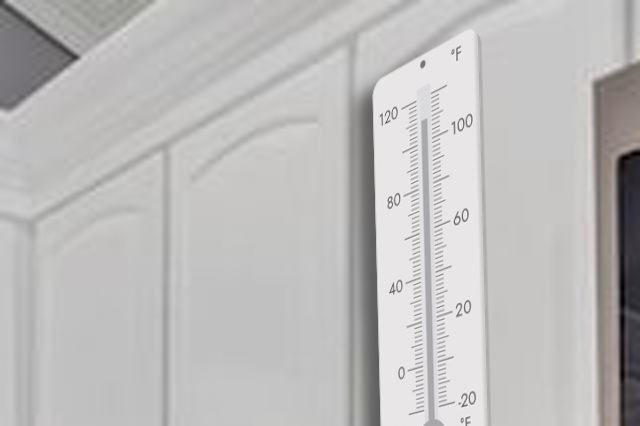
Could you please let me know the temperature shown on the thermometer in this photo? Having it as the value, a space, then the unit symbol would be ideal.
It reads 110 °F
